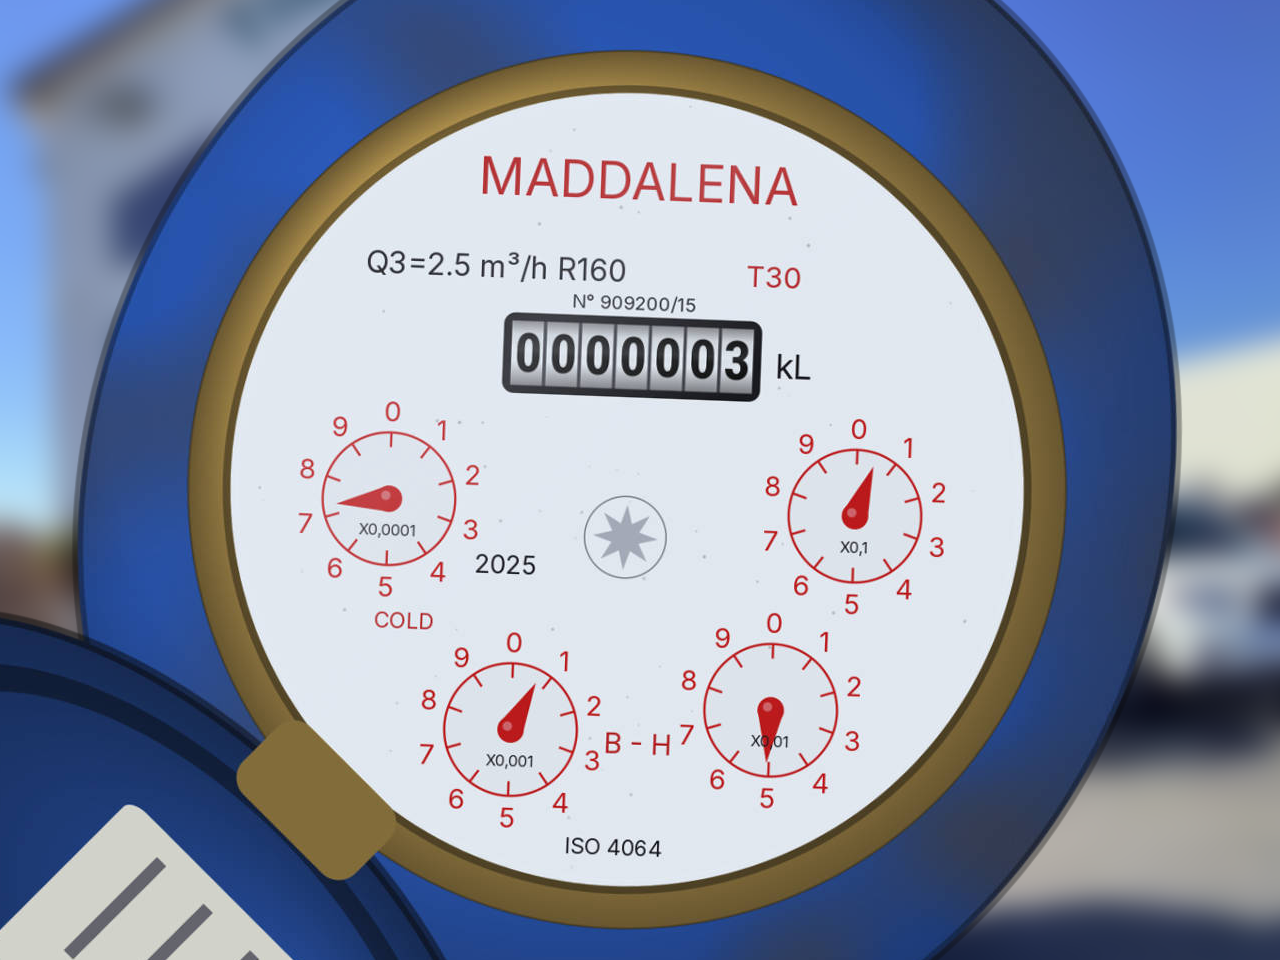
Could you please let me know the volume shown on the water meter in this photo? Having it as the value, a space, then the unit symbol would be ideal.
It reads 3.0507 kL
